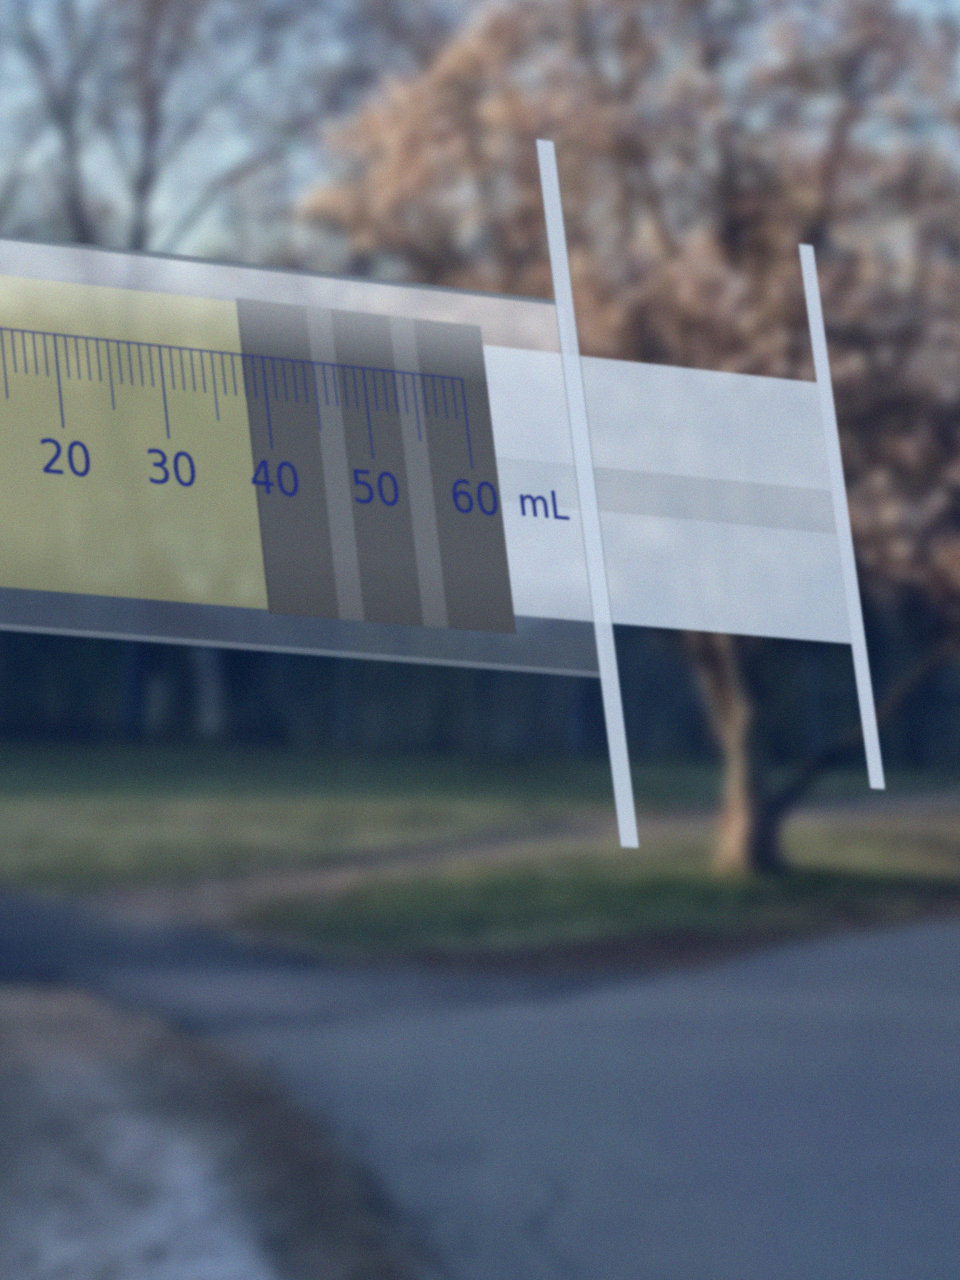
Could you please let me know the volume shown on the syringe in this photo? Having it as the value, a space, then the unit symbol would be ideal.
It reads 38 mL
